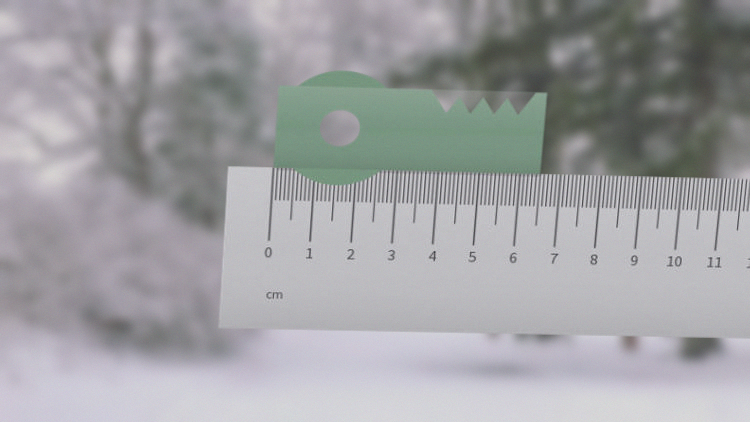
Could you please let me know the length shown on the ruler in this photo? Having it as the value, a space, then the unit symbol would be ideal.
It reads 6.5 cm
